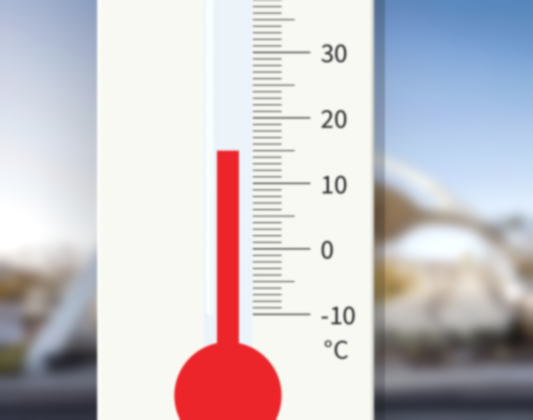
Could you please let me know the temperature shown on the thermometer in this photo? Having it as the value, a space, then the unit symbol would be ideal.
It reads 15 °C
